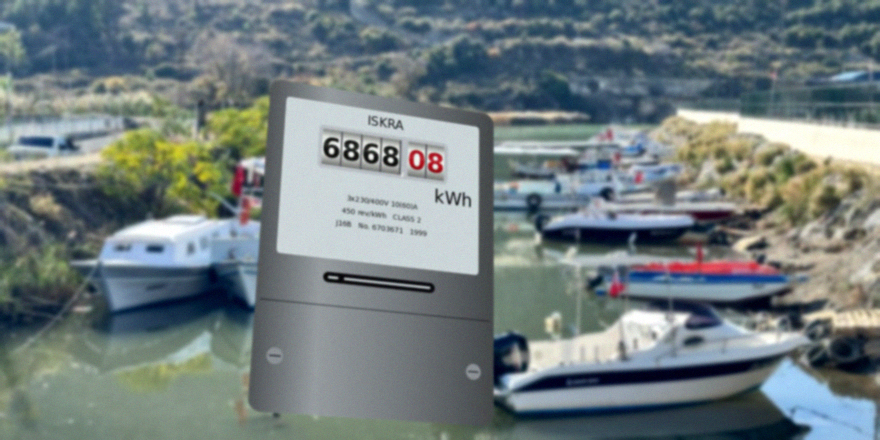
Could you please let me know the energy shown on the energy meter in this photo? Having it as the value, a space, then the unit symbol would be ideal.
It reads 6868.08 kWh
